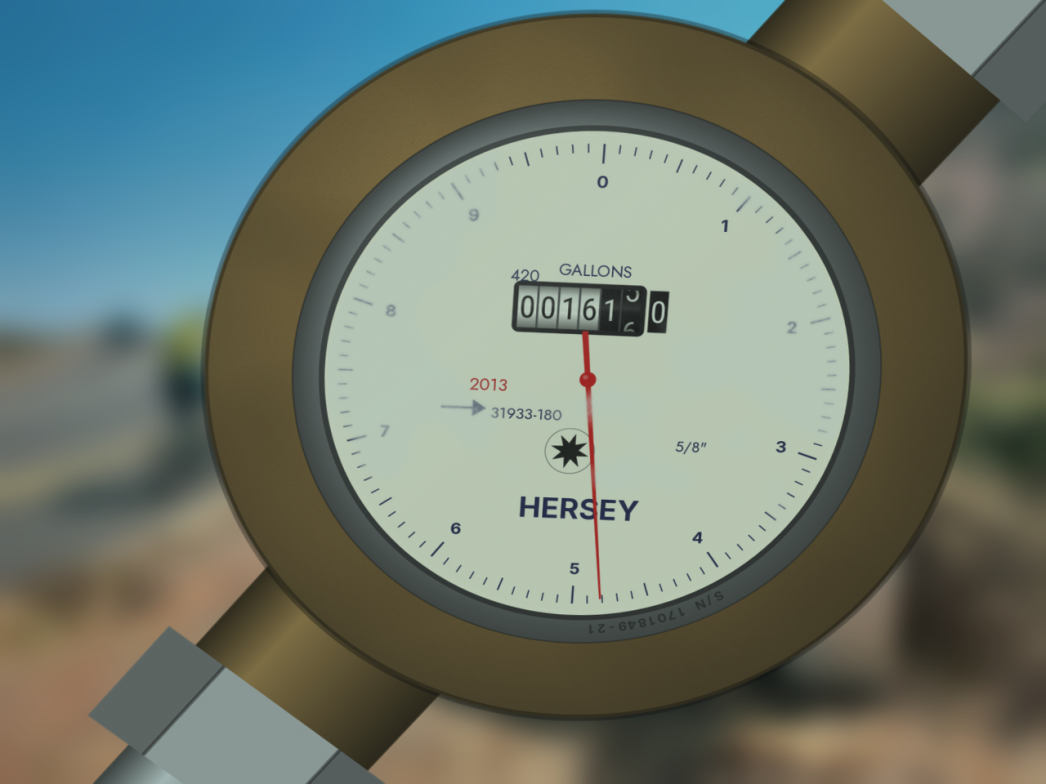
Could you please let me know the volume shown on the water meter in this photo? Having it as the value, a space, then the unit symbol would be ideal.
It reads 16154.8 gal
